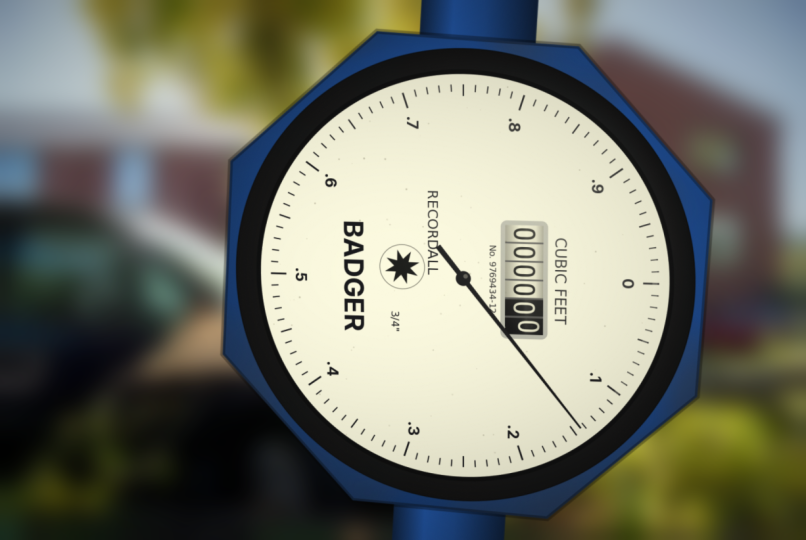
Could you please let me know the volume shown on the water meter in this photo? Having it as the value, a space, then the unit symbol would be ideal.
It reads 0.14 ft³
